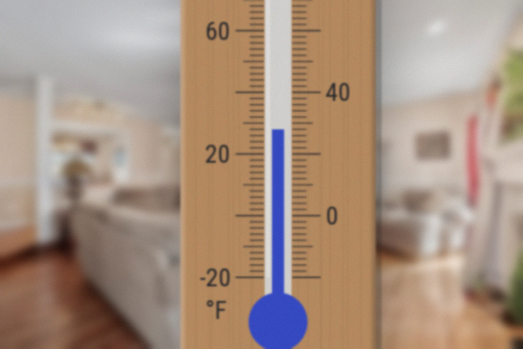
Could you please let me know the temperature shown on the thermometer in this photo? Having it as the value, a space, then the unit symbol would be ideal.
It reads 28 °F
